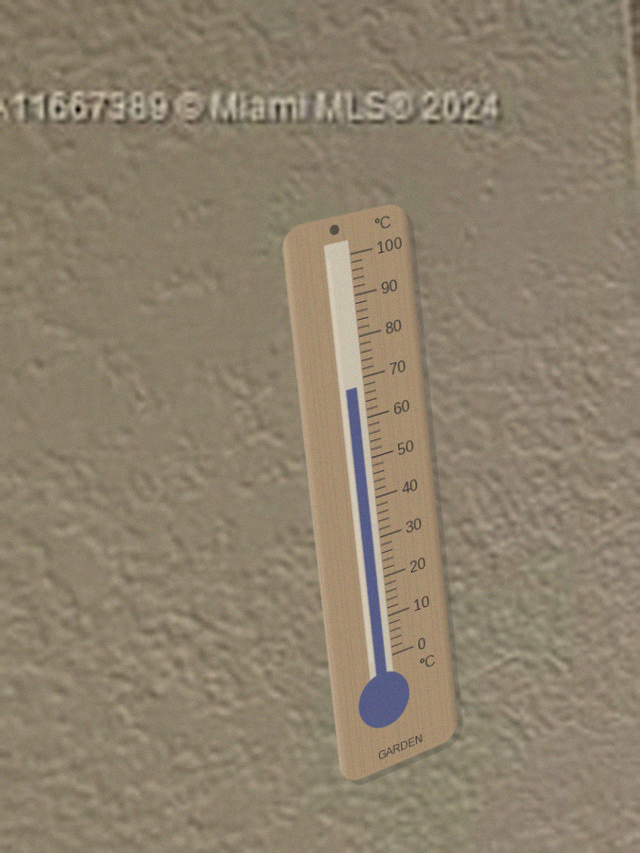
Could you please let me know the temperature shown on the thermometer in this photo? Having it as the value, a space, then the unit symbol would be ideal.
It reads 68 °C
